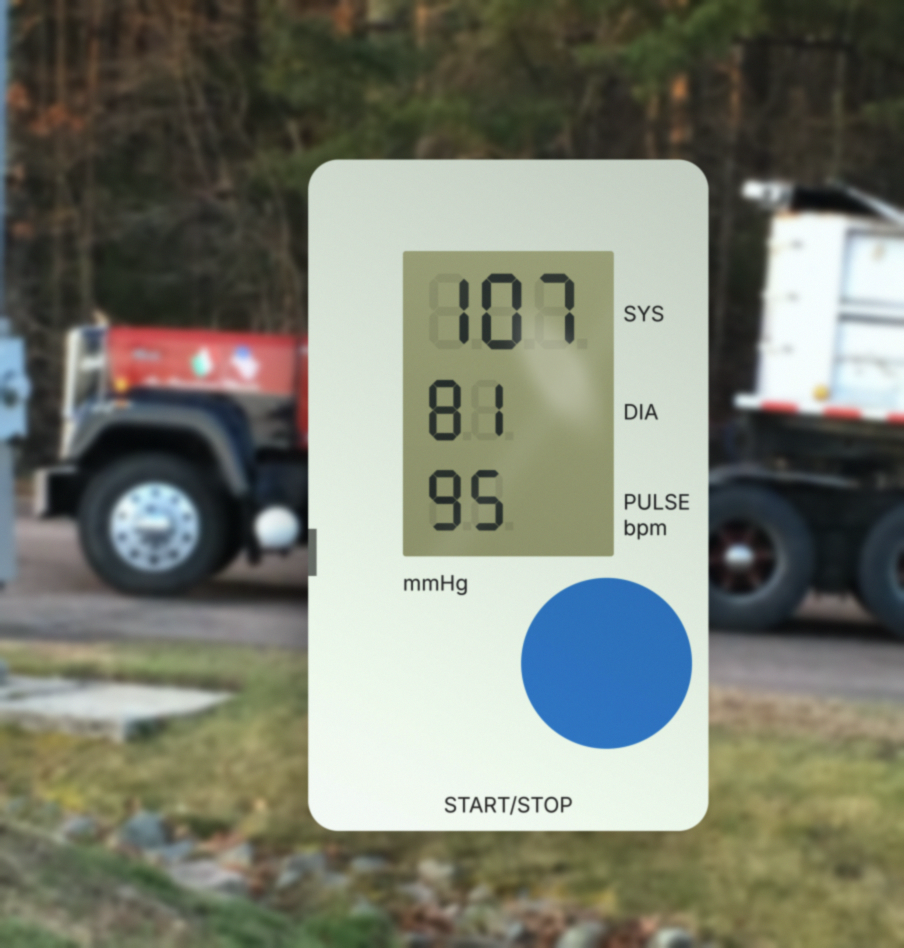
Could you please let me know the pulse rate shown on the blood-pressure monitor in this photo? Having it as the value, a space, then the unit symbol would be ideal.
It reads 95 bpm
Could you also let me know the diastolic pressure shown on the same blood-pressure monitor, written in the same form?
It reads 81 mmHg
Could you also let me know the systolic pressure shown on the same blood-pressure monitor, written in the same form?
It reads 107 mmHg
